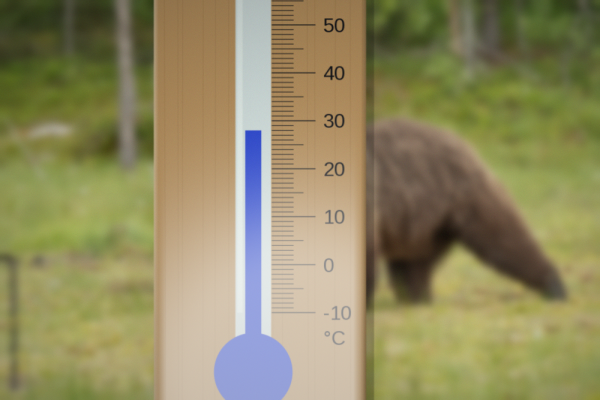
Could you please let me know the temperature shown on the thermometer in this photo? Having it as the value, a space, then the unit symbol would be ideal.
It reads 28 °C
